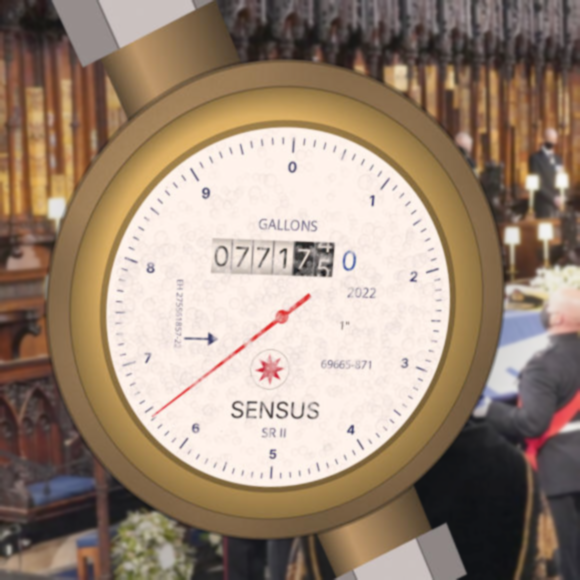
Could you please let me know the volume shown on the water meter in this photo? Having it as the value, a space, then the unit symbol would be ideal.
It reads 771746.4 gal
